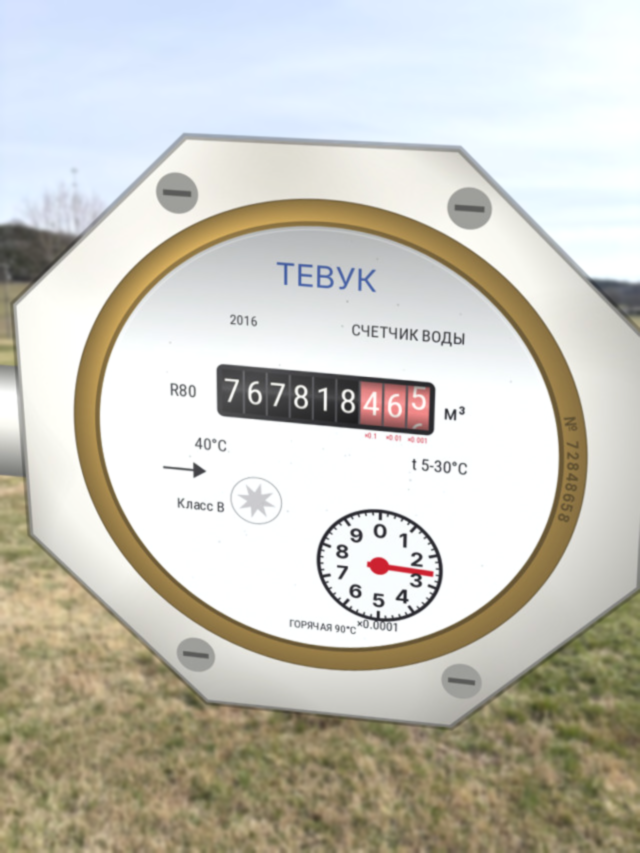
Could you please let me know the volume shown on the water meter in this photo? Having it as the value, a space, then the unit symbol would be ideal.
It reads 767818.4652 m³
